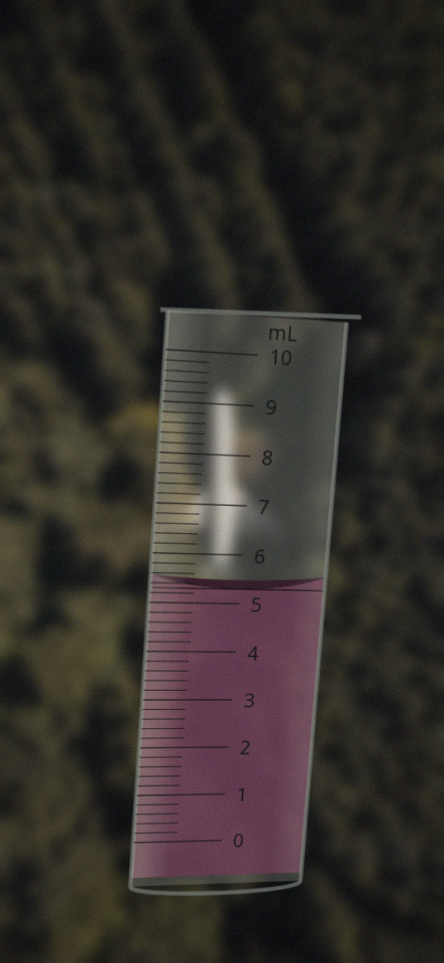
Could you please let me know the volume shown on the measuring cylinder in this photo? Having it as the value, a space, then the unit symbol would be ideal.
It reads 5.3 mL
